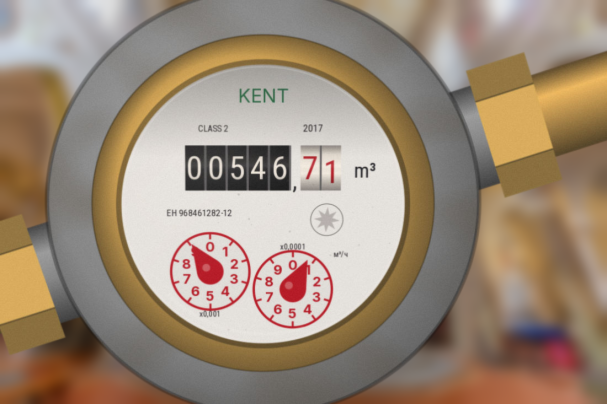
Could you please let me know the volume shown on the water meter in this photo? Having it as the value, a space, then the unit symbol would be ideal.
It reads 546.7090 m³
